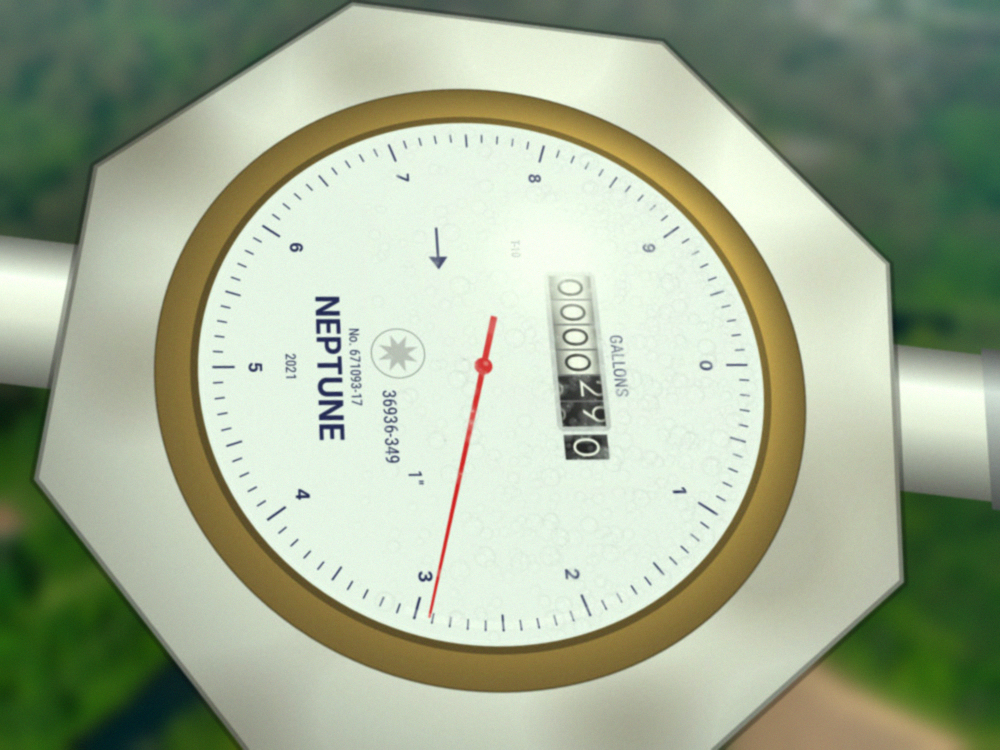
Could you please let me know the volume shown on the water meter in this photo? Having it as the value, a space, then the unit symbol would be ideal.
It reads 292.9 gal
